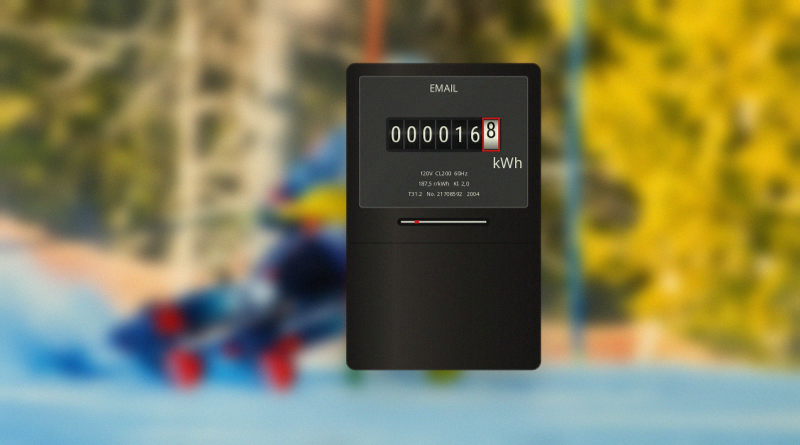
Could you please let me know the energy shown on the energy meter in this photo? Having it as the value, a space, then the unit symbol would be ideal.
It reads 16.8 kWh
